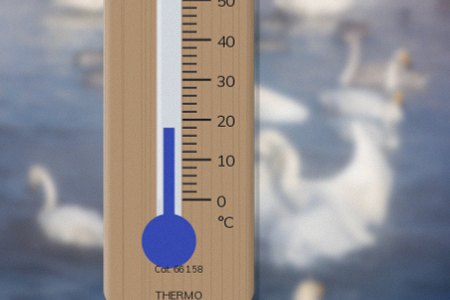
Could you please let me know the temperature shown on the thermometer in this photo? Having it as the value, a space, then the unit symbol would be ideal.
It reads 18 °C
